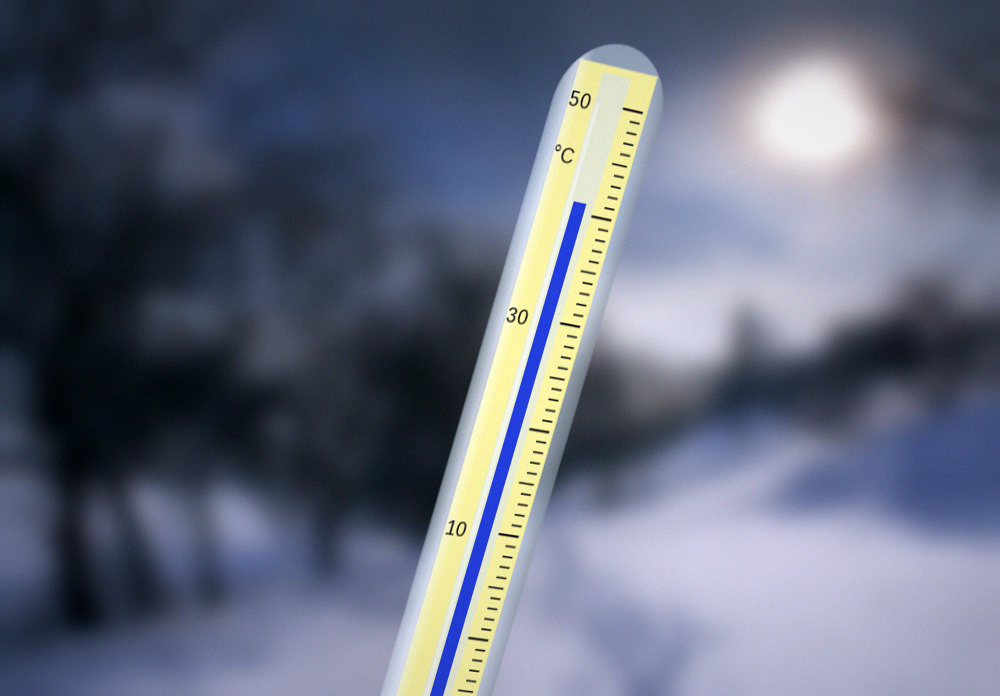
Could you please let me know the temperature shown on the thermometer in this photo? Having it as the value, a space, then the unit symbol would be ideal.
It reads 41 °C
